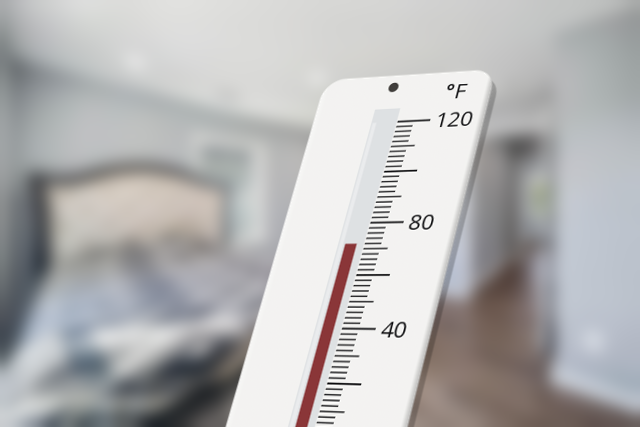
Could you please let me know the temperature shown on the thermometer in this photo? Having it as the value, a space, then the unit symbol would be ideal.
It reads 72 °F
